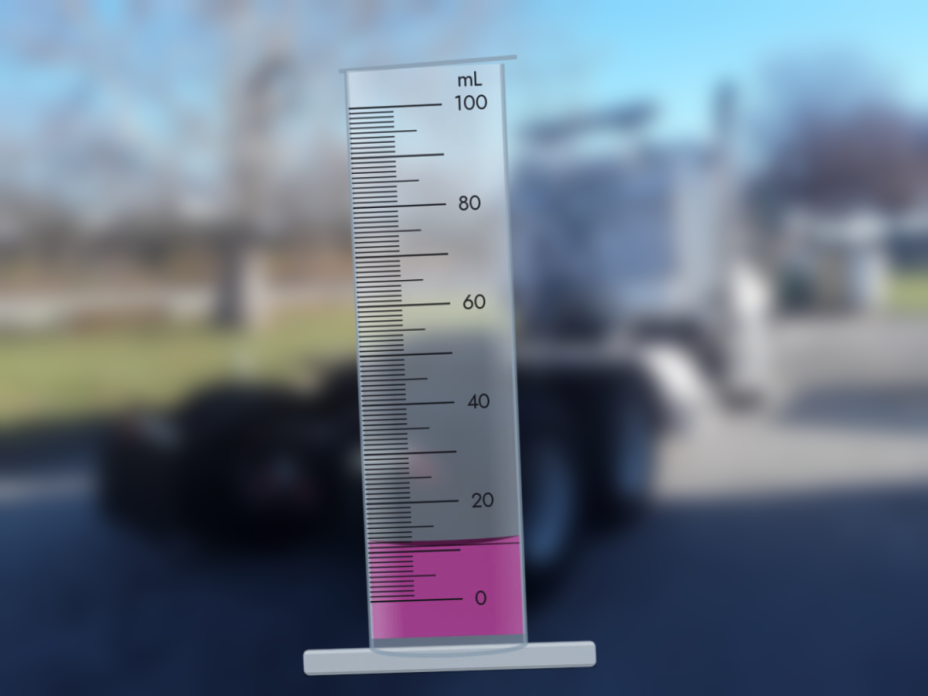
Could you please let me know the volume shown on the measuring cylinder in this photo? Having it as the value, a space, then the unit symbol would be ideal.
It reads 11 mL
